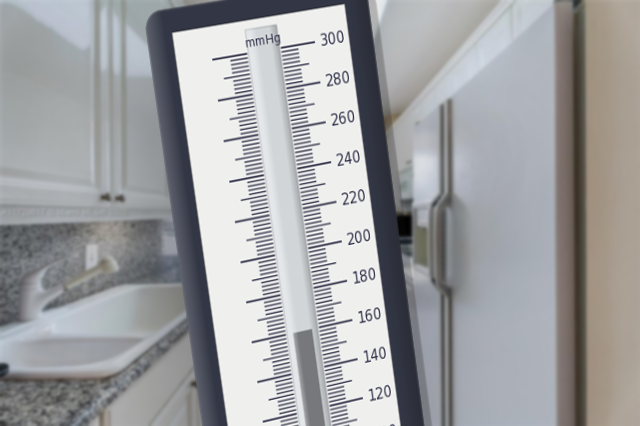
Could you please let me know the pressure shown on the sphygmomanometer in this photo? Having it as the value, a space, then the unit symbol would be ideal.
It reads 160 mmHg
